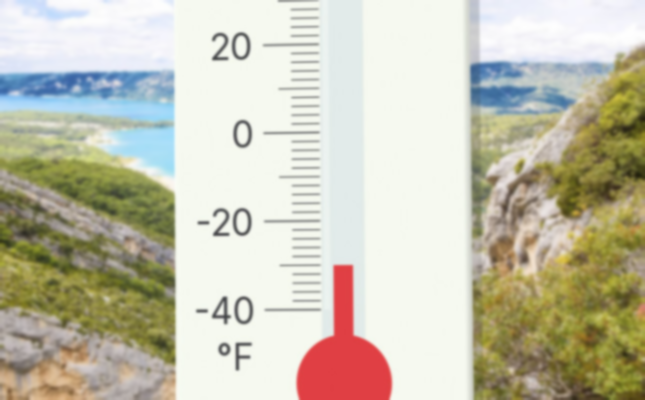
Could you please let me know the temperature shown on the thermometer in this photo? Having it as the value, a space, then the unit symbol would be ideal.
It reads -30 °F
